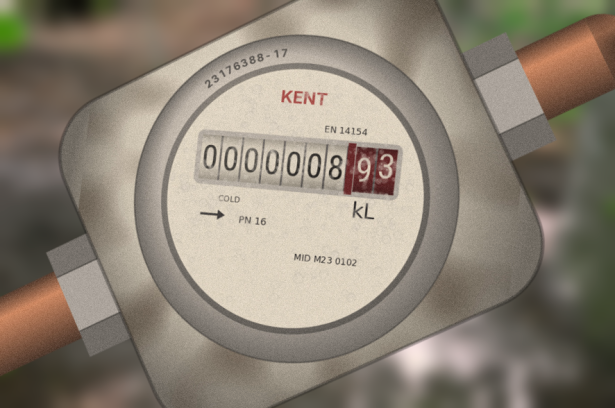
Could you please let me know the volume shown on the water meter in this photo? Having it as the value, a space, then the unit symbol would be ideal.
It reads 8.93 kL
